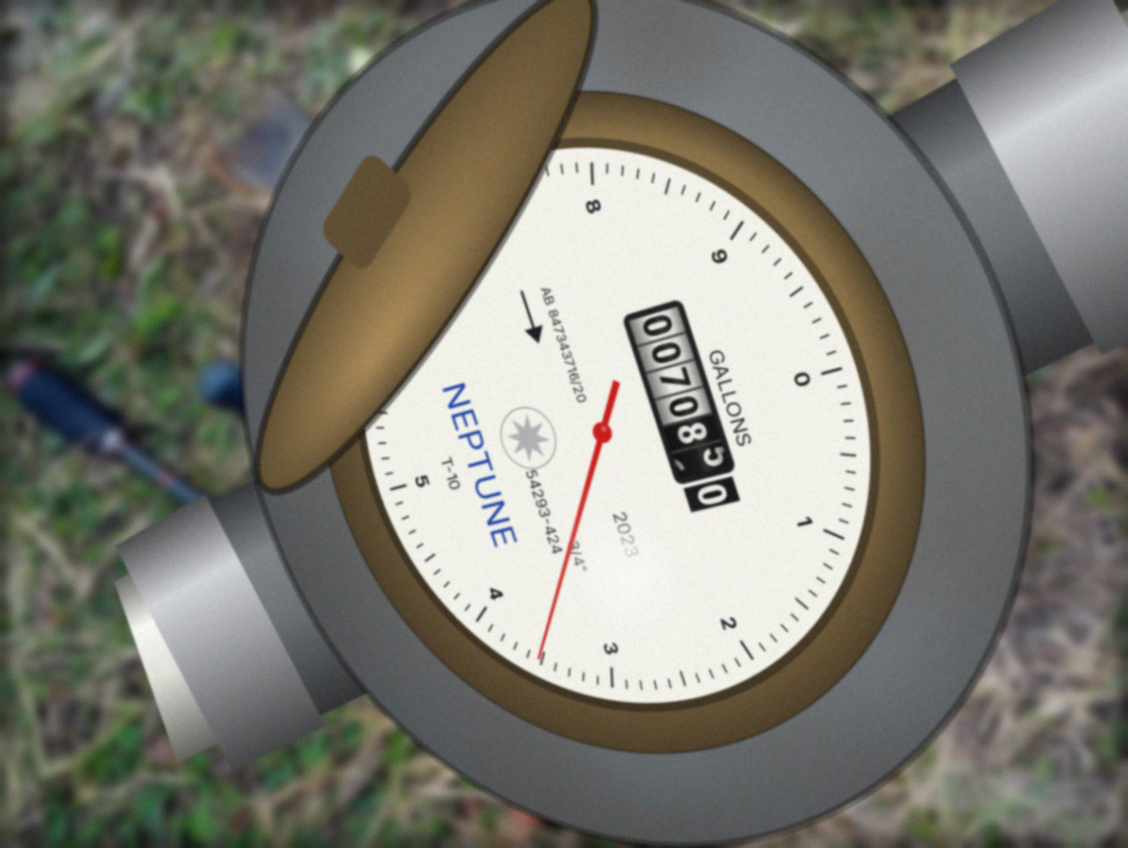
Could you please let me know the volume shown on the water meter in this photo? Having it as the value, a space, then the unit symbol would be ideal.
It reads 70853.5 gal
